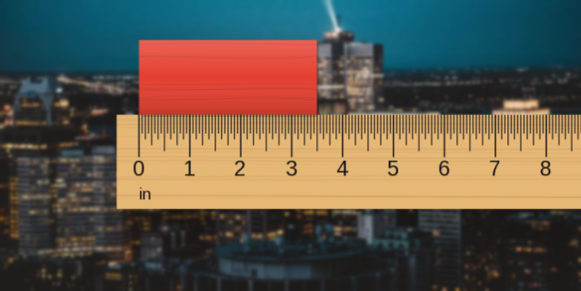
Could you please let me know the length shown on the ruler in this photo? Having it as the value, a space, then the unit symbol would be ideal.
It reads 3.5 in
